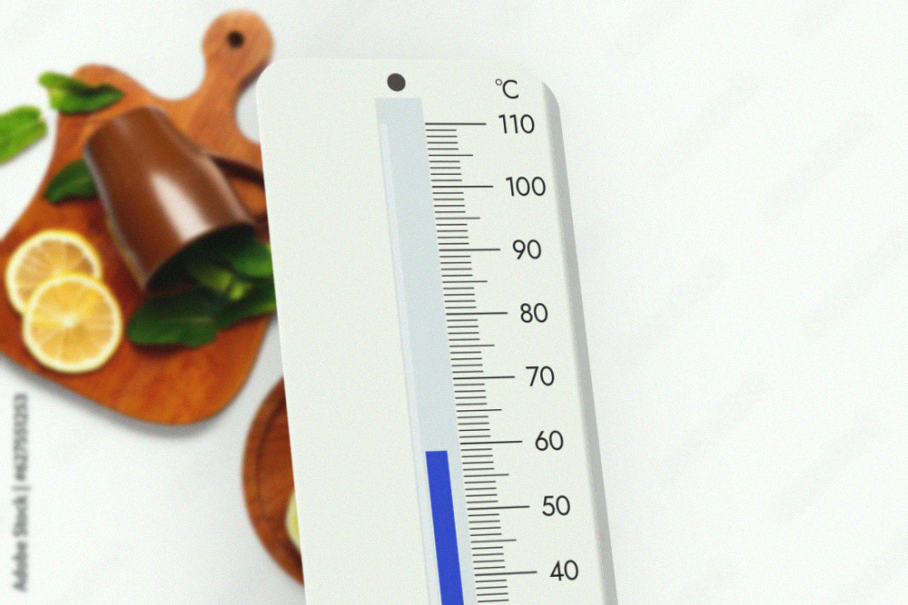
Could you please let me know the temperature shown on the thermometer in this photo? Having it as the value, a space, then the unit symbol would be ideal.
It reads 59 °C
